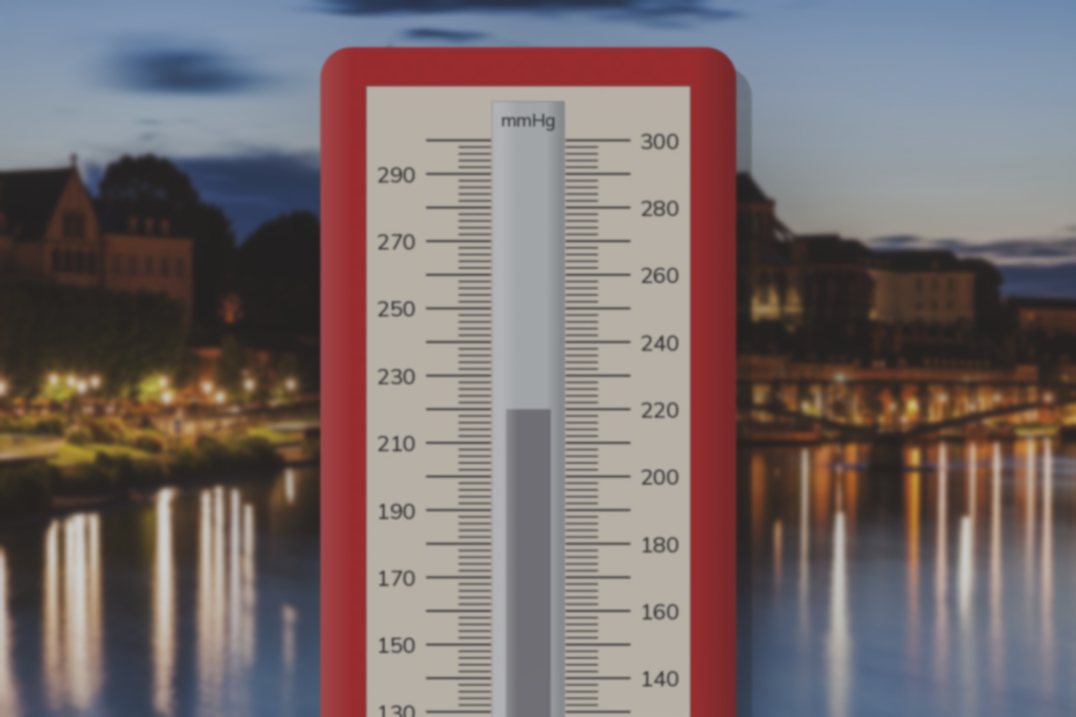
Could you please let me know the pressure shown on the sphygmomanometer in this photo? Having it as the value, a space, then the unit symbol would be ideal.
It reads 220 mmHg
